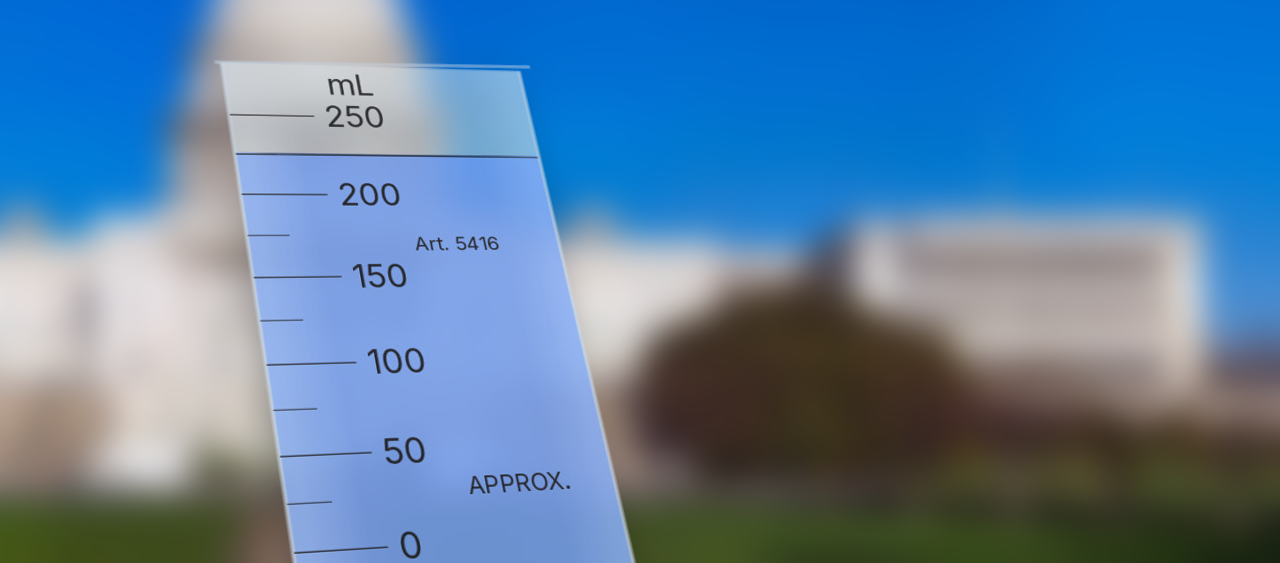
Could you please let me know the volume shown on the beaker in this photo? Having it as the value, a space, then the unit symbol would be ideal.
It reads 225 mL
